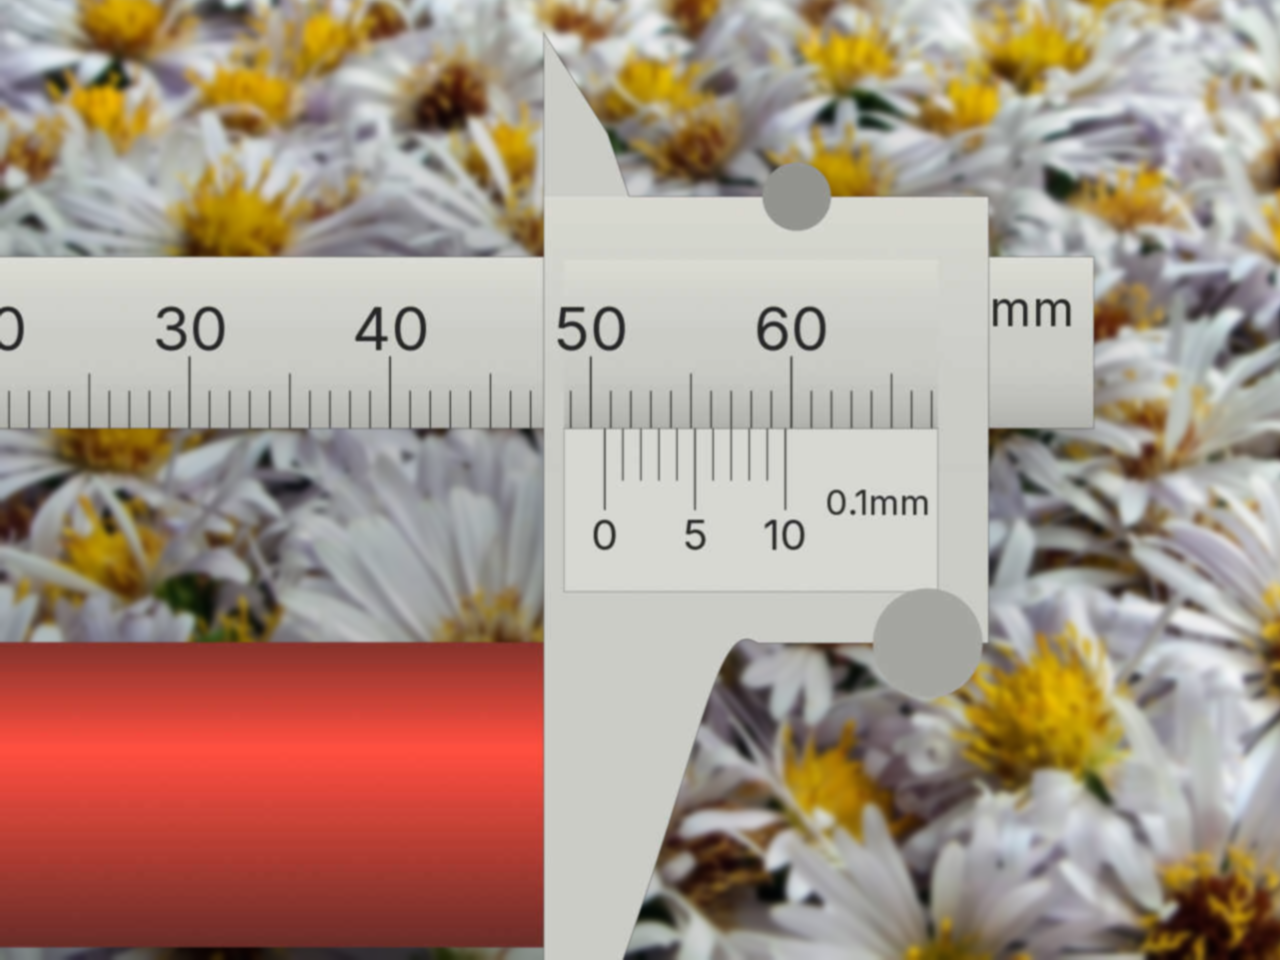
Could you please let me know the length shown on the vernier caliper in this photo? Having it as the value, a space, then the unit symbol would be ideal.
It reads 50.7 mm
